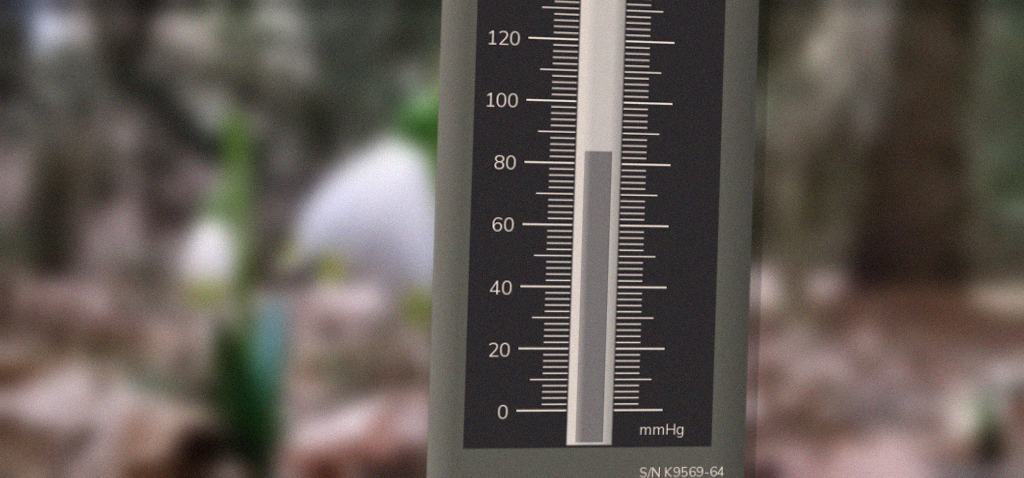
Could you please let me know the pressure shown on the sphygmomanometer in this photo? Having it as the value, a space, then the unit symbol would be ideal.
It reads 84 mmHg
